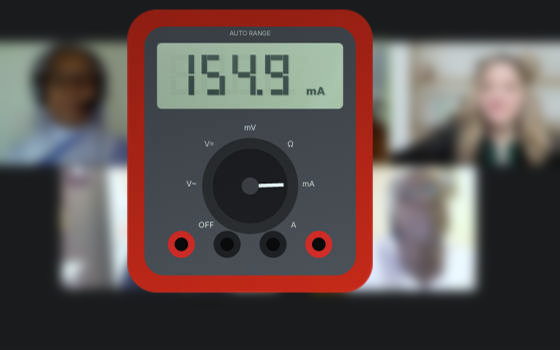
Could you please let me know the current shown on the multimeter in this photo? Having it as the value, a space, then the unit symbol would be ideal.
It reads 154.9 mA
